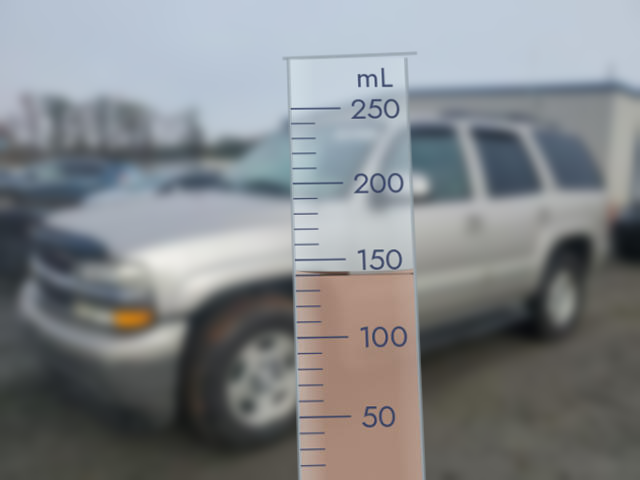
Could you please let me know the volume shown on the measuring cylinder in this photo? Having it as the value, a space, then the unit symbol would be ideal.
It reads 140 mL
